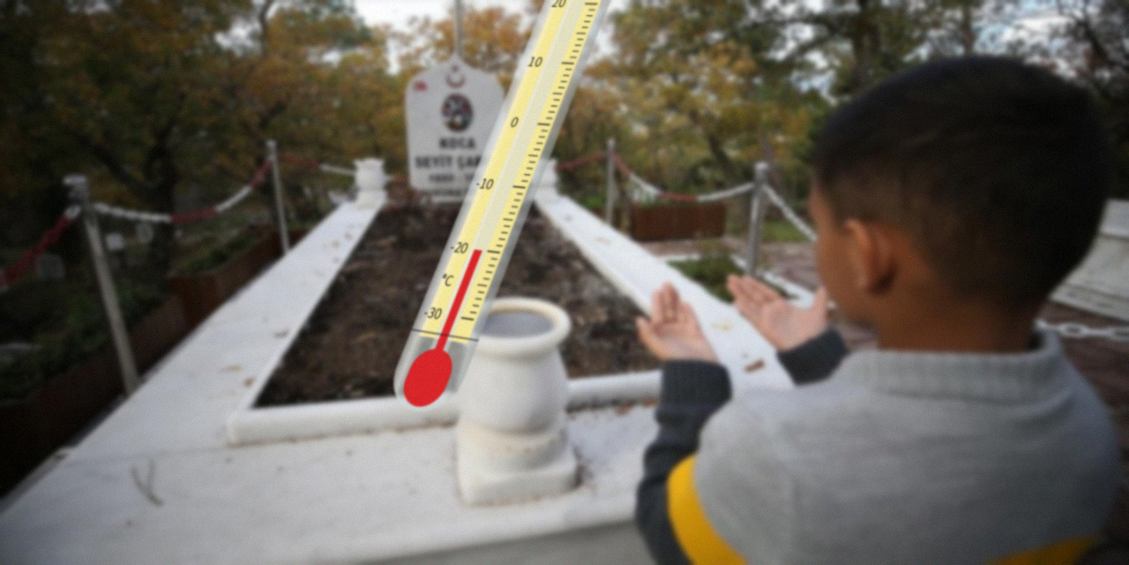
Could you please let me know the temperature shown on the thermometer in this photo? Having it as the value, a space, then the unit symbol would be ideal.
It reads -20 °C
